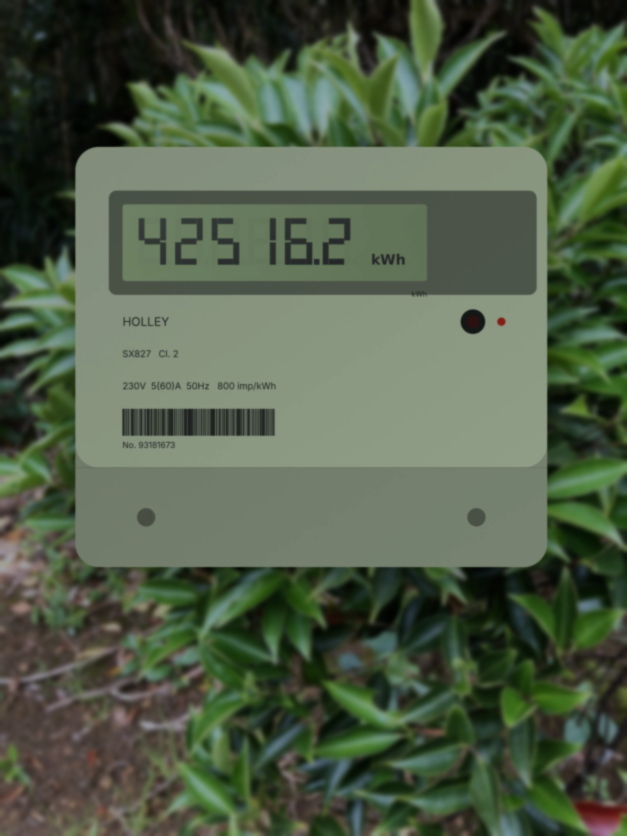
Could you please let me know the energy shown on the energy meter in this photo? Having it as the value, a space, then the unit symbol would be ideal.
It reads 42516.2 kWh
